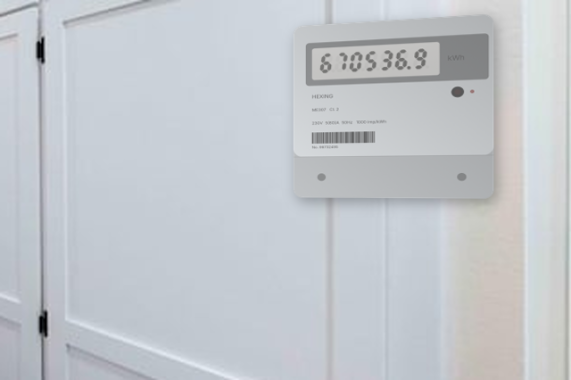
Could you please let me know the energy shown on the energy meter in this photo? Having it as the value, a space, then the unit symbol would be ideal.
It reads 670536.9 kWh
